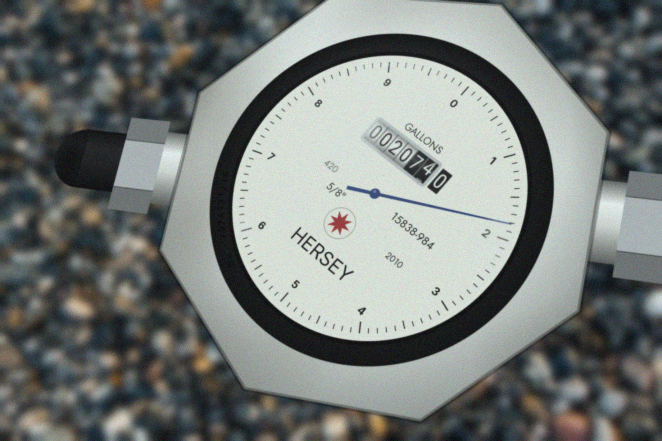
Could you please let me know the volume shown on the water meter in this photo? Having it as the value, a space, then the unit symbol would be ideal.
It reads 20741.8 gal
